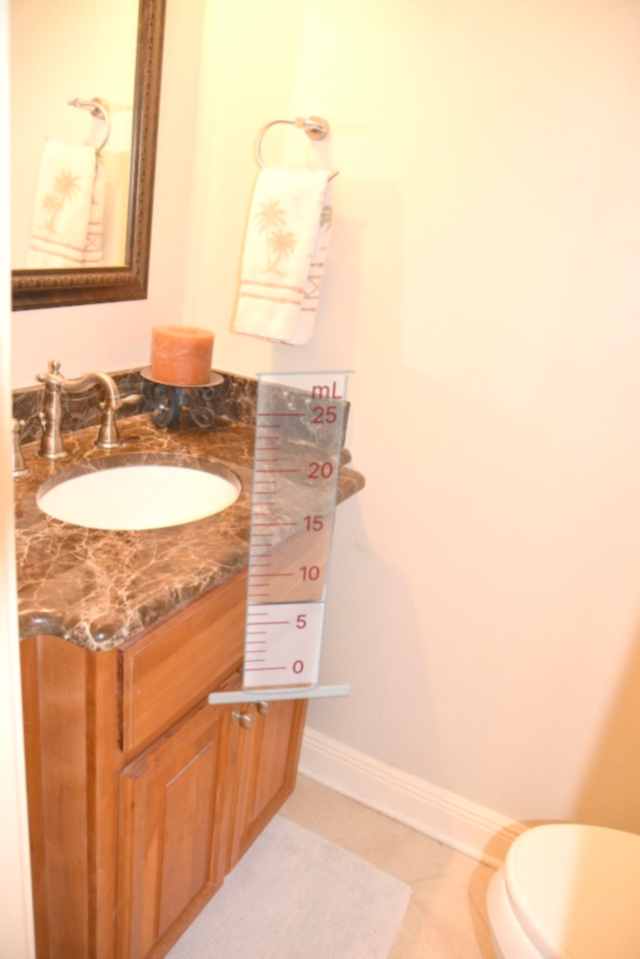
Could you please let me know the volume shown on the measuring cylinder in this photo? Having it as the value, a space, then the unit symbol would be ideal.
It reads 7 mL
